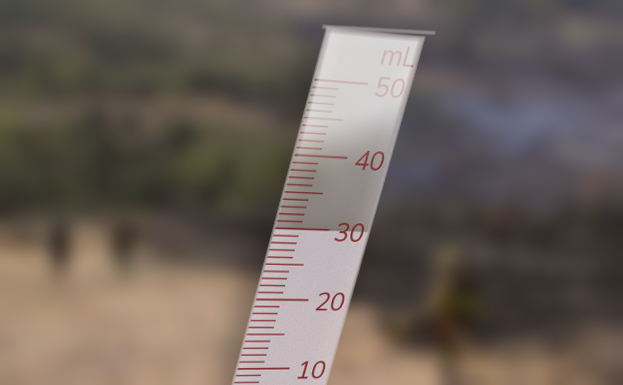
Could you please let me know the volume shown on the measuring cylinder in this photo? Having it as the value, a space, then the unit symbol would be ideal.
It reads 30 mL
